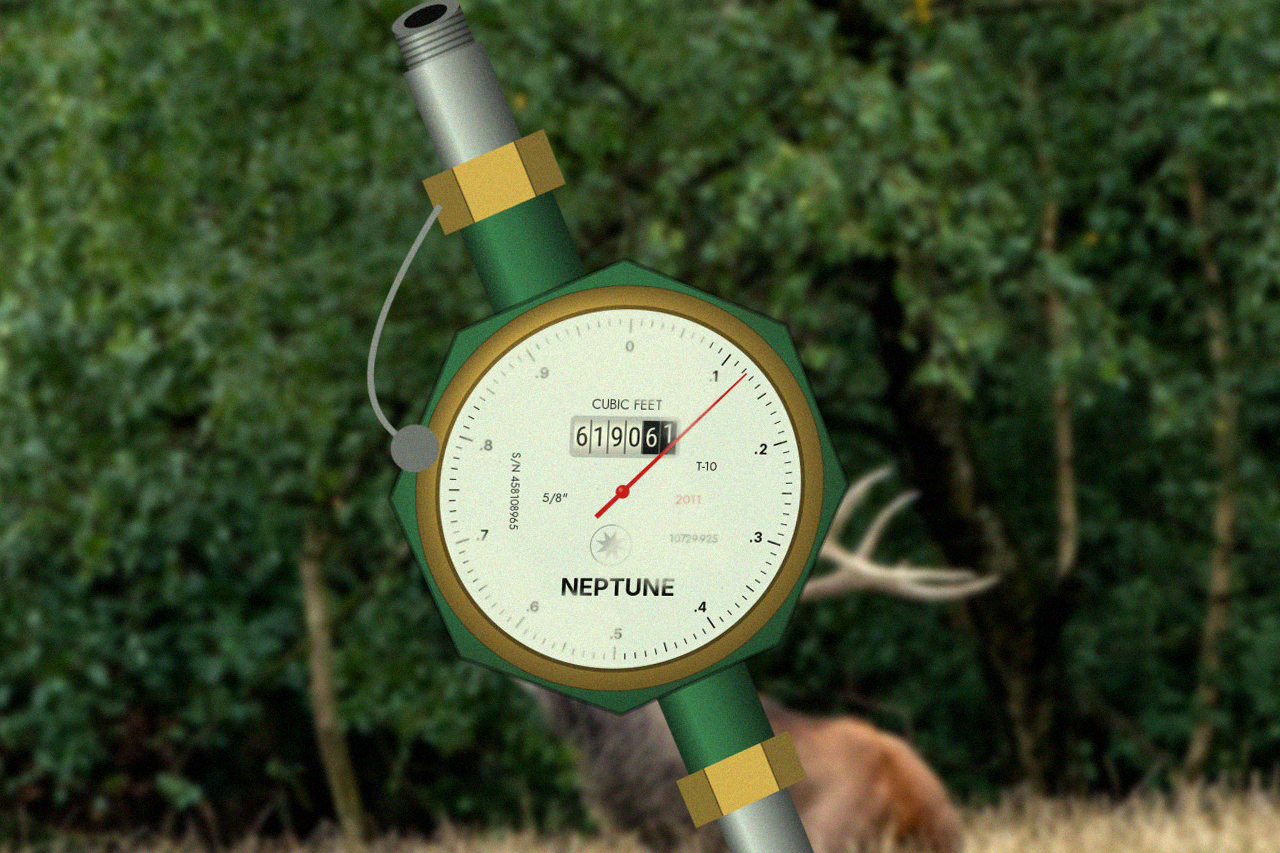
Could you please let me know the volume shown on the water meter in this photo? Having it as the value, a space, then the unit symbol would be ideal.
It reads 619061.12 ft³
